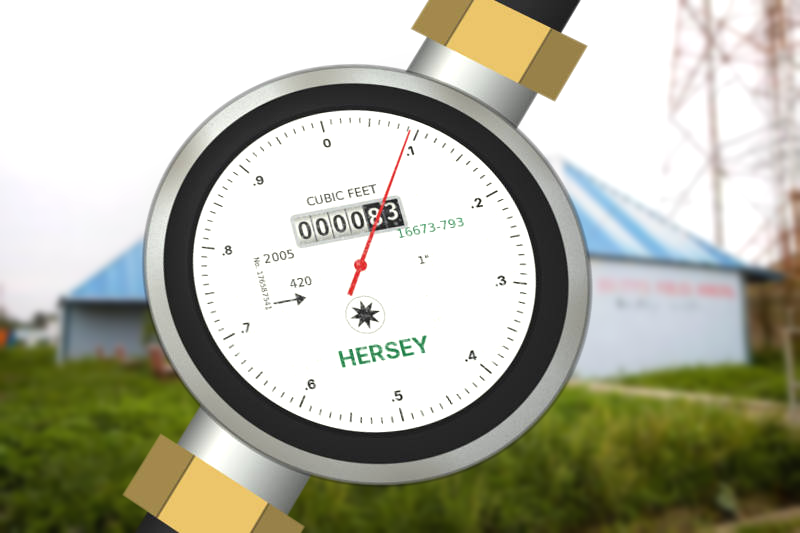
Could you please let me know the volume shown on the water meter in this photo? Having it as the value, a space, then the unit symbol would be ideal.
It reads 83.09 ft³
